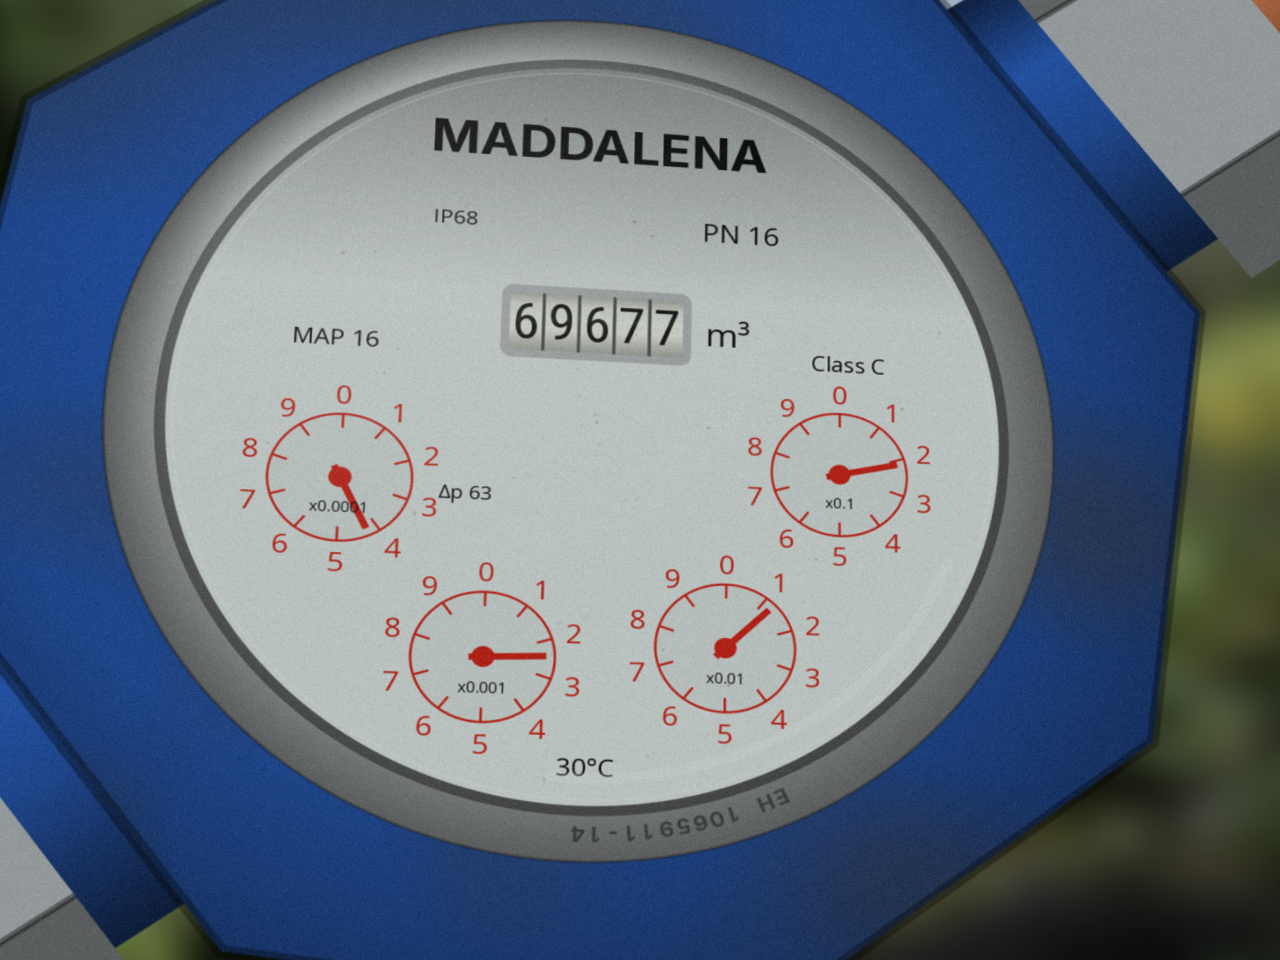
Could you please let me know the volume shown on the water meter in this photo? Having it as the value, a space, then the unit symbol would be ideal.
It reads 69677.2124 m³
